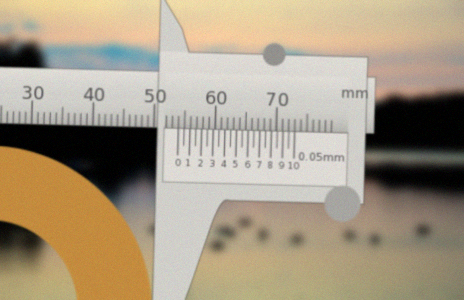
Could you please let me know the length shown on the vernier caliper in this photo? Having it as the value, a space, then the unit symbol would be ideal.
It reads 54.0 mm
